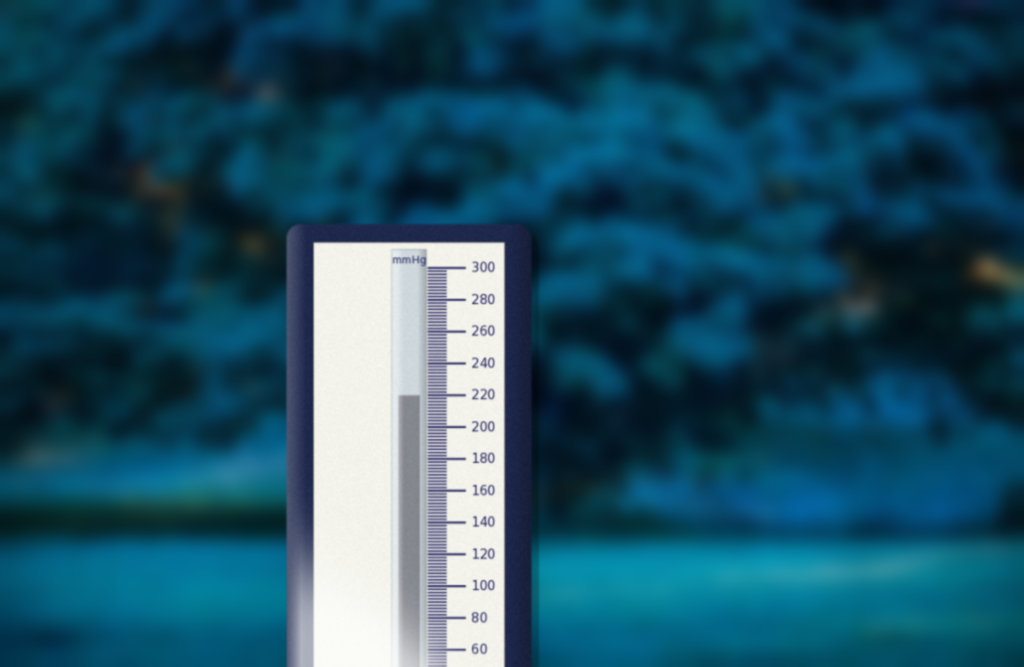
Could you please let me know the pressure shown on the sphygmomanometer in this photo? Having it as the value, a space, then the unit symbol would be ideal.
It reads 220 mmHg
